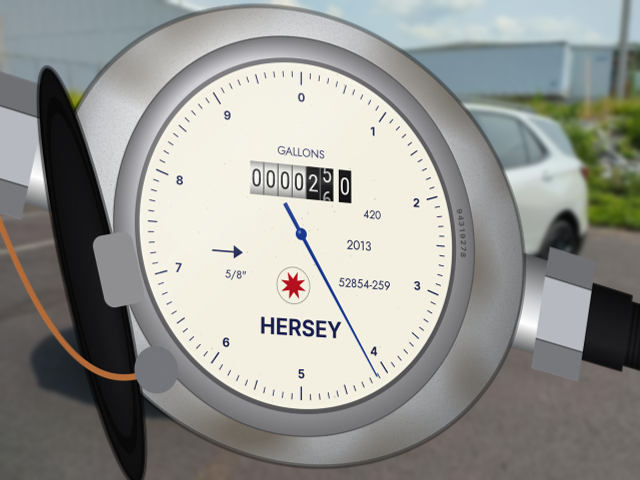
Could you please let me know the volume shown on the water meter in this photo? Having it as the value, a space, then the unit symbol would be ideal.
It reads 254.1 gal
